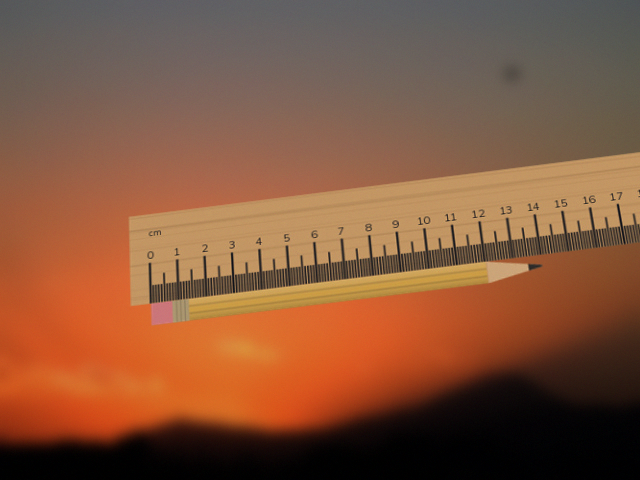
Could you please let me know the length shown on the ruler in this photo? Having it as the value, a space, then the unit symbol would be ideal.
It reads 14 cm
